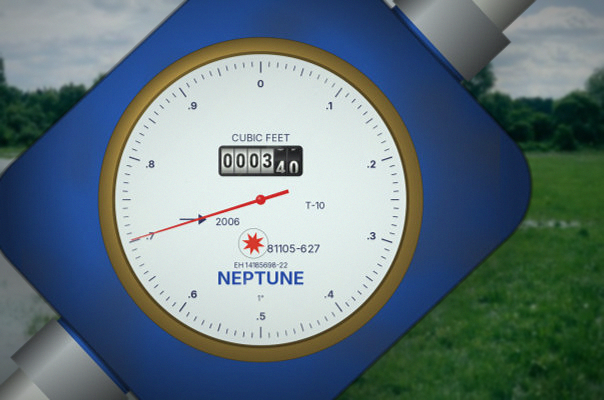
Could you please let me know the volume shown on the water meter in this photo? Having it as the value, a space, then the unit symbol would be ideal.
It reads 339.70 ft³
